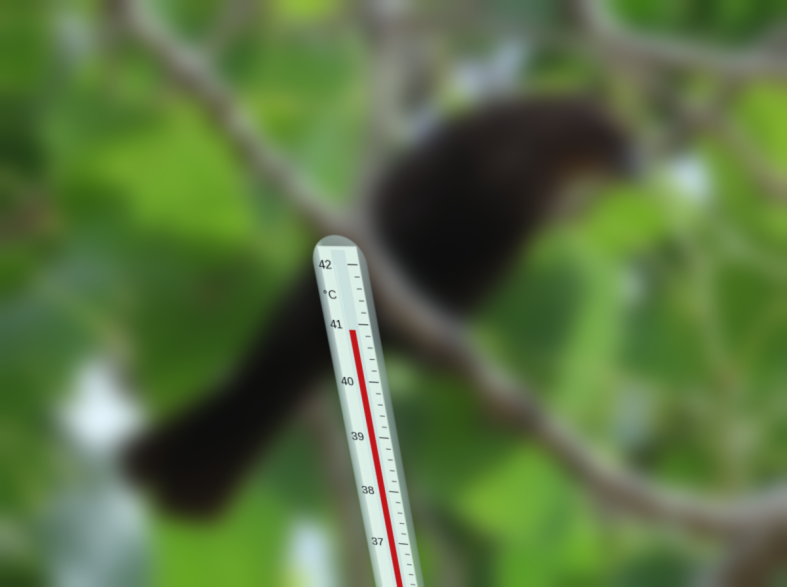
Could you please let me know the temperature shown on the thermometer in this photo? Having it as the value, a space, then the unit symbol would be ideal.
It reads 40.9 °C
